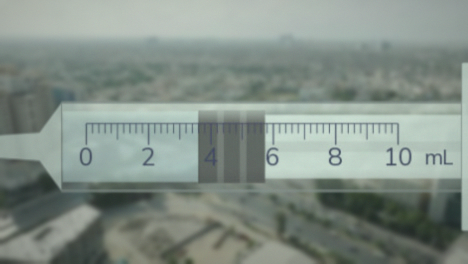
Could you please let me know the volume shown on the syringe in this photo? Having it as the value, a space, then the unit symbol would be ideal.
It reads 3.6 mL
